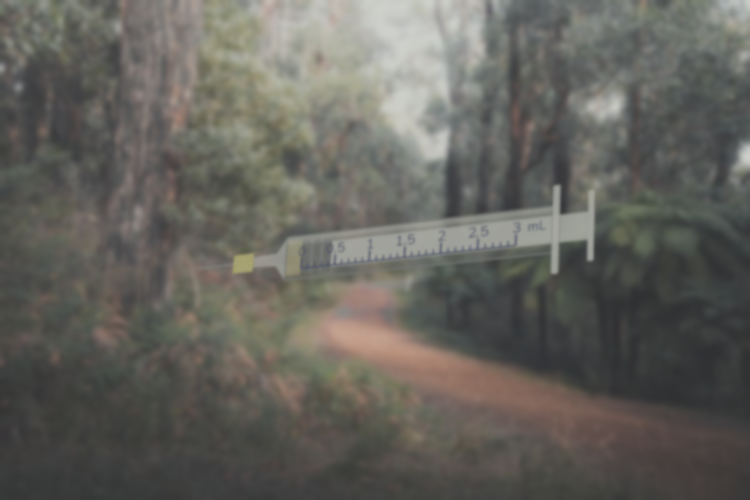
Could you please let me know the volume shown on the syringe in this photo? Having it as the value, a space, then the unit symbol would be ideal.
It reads 0 mL
